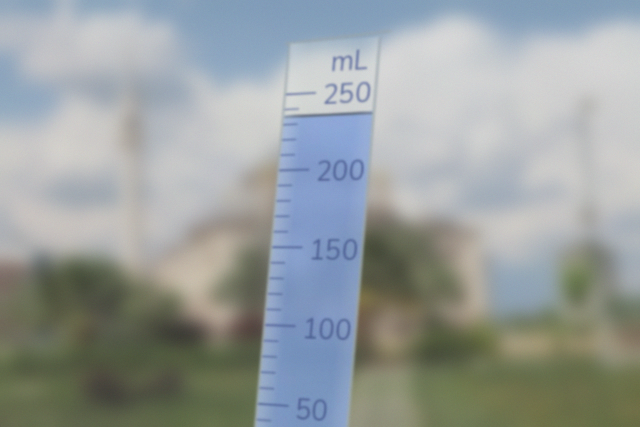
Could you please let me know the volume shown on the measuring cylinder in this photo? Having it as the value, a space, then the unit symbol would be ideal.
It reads 235 mL
